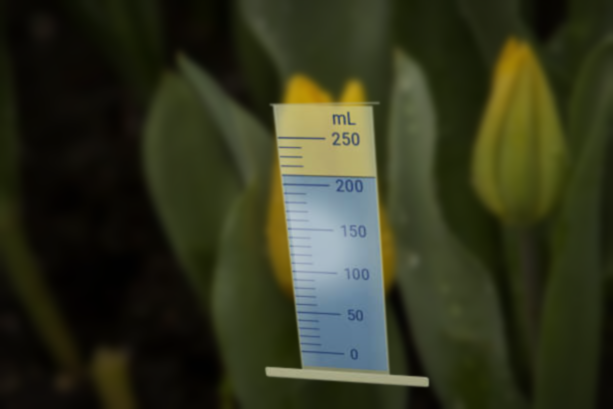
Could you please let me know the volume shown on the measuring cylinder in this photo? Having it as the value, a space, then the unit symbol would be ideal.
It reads 210 mL
